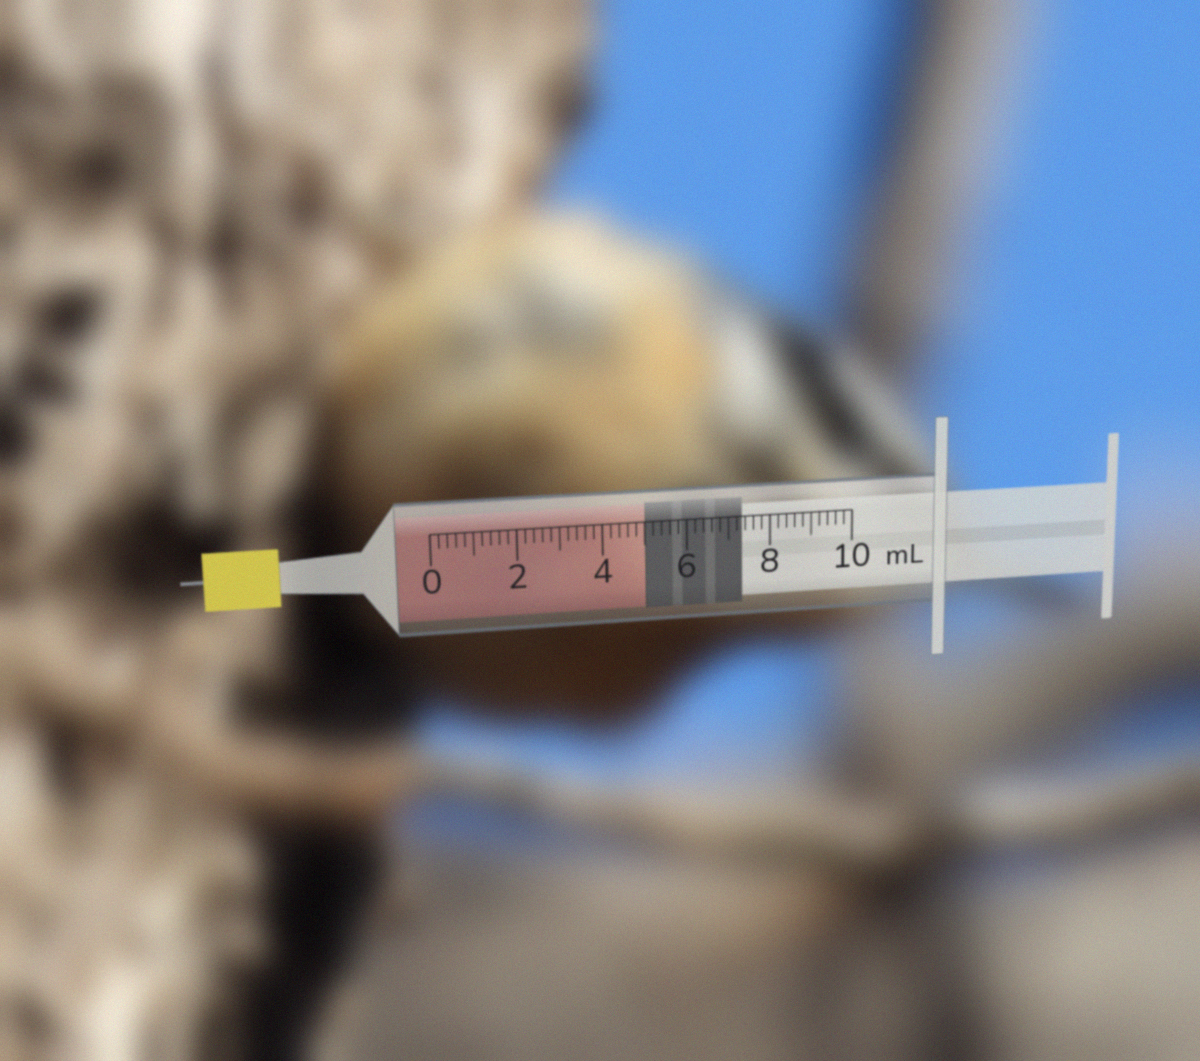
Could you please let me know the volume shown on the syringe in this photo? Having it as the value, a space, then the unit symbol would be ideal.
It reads 5 mL
